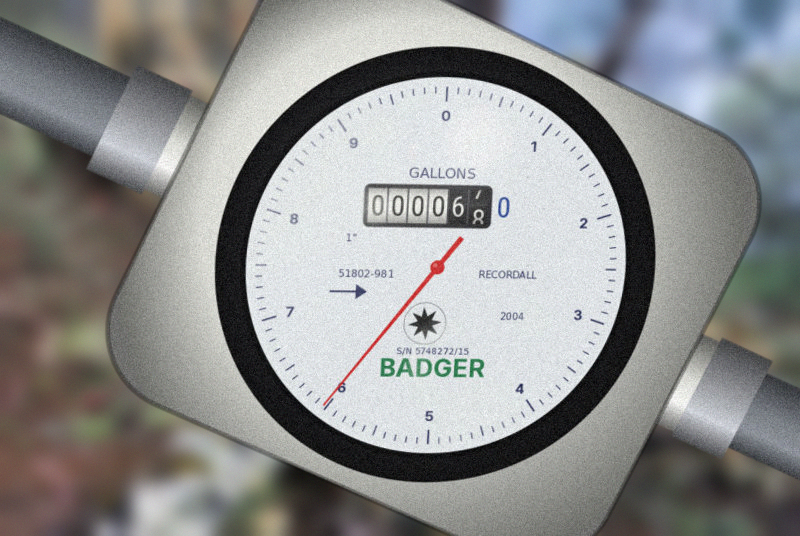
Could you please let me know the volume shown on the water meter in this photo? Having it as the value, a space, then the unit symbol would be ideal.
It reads 676.0 gal
